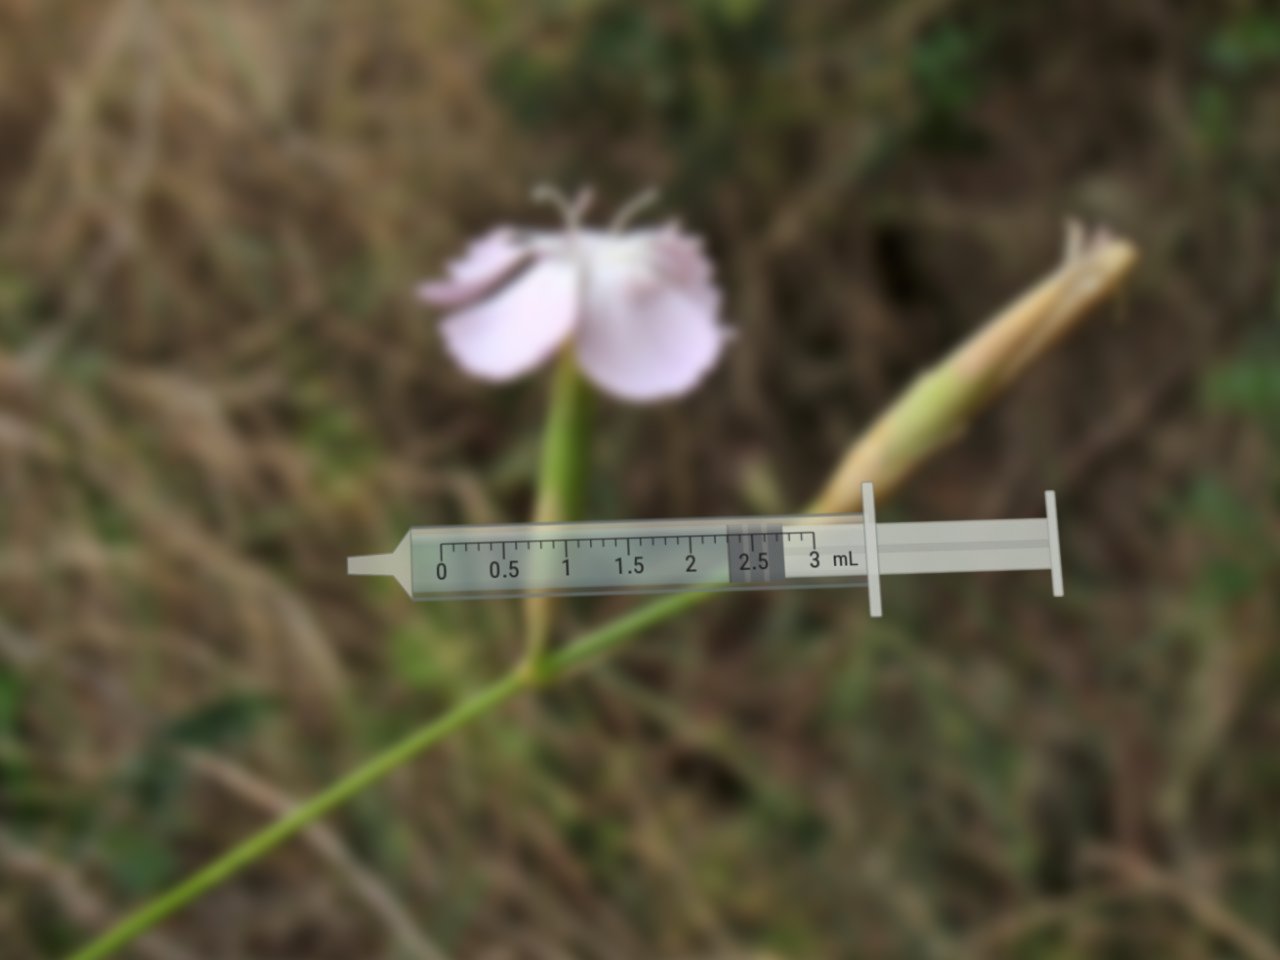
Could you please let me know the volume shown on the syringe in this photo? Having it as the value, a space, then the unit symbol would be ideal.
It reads 2.3 mL
